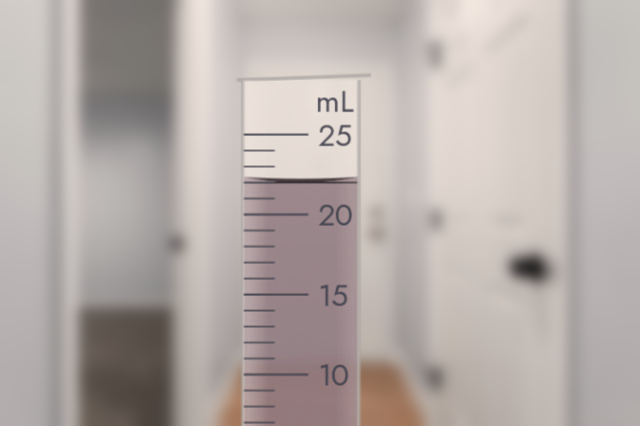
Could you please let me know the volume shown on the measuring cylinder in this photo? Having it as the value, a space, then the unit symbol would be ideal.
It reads 22 mL
